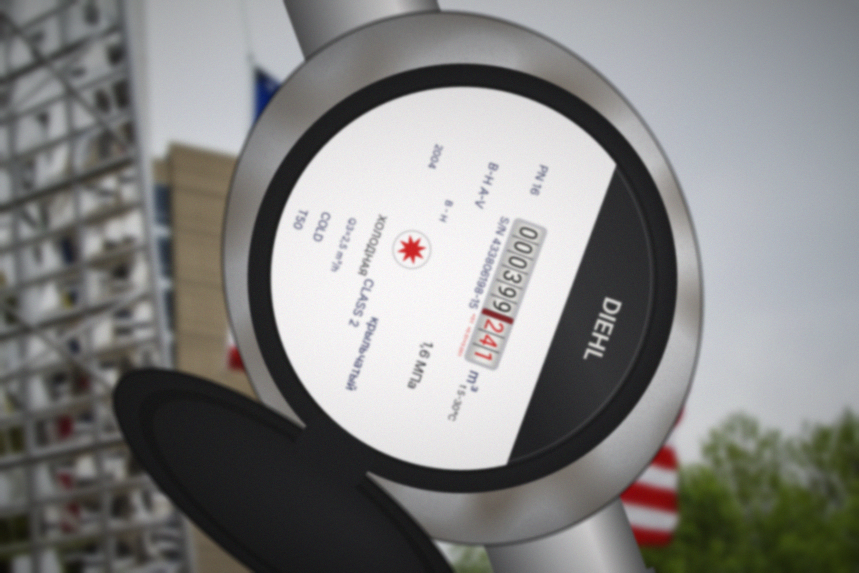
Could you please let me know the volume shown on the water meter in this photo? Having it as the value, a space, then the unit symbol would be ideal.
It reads 399.241 m³
